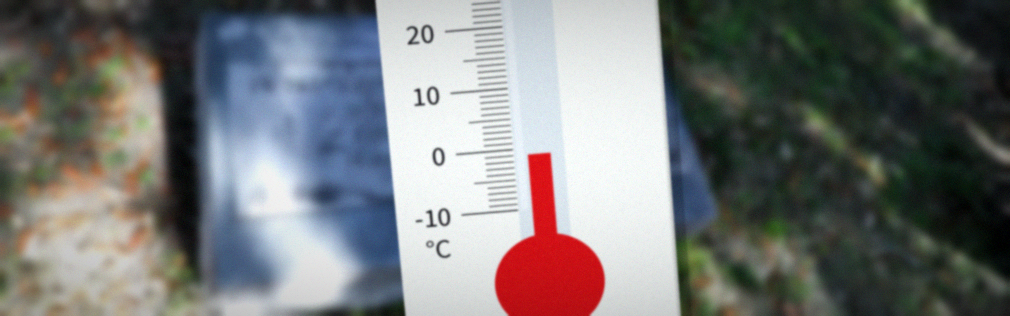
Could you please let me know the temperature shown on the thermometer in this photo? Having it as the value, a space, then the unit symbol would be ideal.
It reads -1 °C
